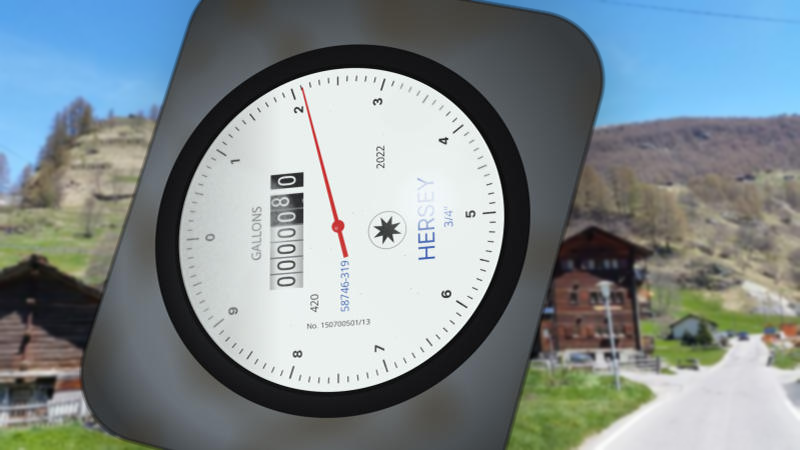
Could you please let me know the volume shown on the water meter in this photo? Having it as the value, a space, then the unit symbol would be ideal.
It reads 82.1 gal
